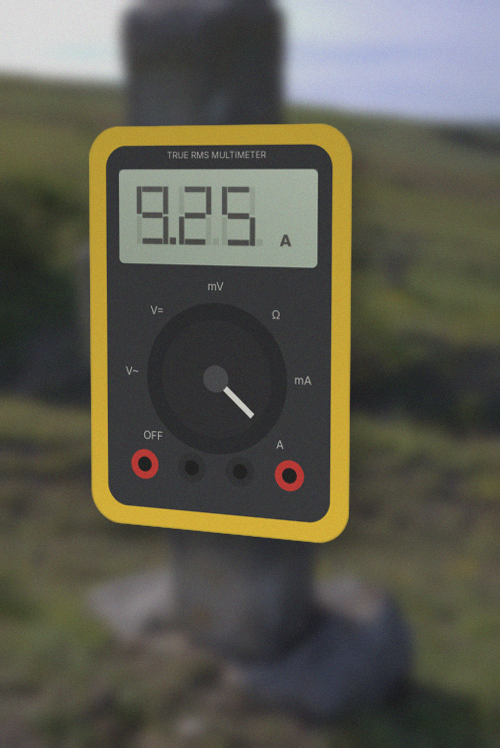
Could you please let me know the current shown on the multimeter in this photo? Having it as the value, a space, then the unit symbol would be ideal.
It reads 9.25 A
